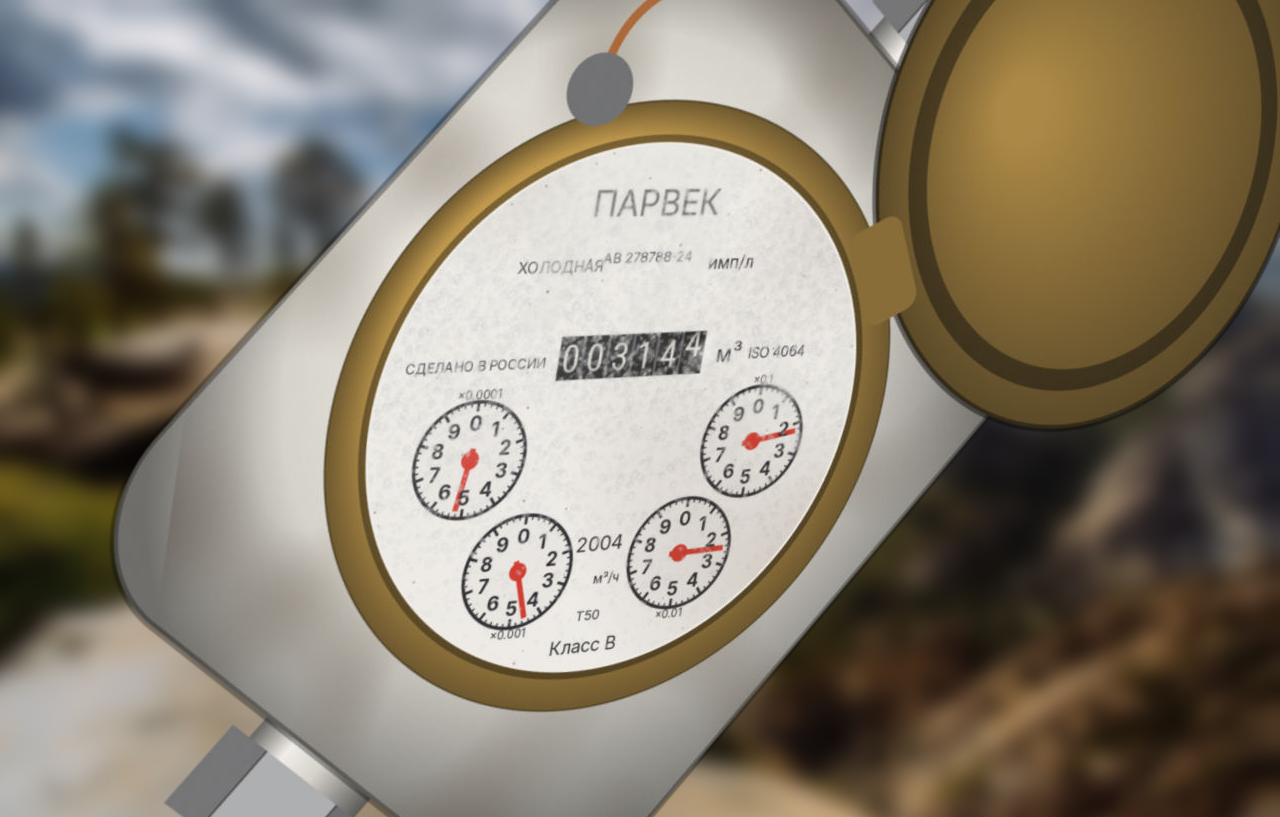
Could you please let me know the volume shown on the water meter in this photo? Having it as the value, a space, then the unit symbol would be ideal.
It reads 3144.2245 m³
